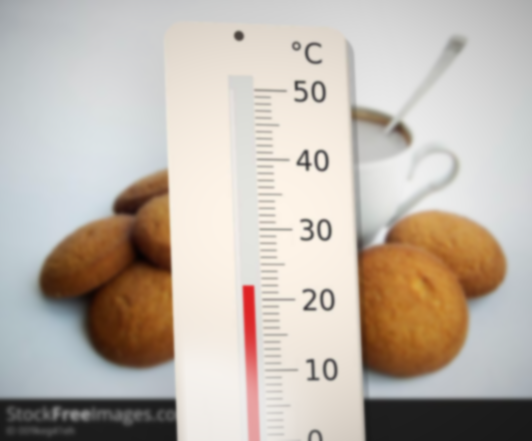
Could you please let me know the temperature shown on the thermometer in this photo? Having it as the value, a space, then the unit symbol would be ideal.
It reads 22 °C
